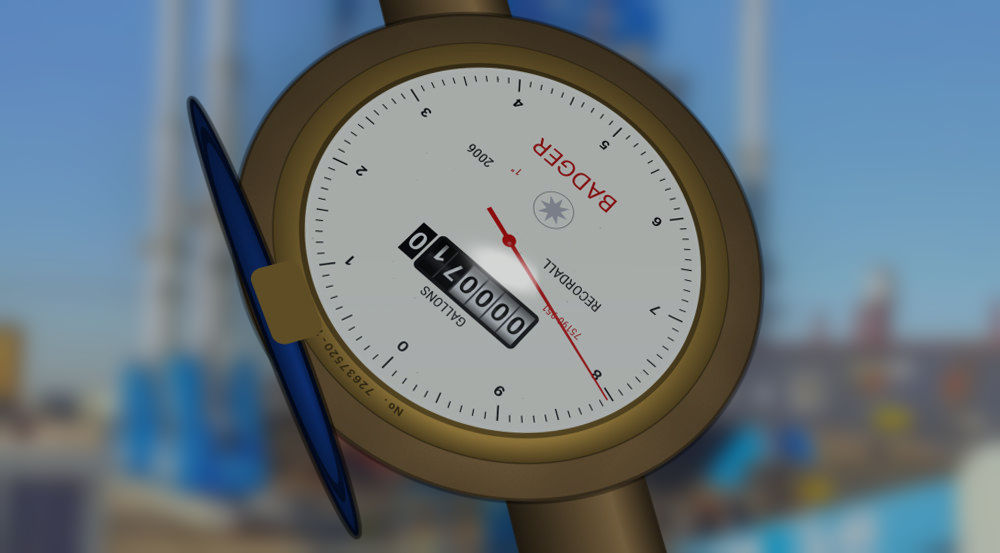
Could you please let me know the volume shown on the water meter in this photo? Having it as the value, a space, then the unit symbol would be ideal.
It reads 708.0 gal
